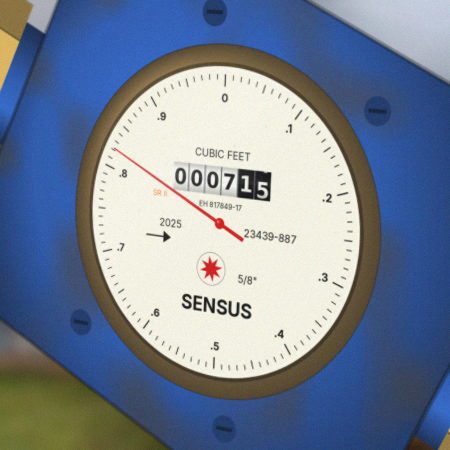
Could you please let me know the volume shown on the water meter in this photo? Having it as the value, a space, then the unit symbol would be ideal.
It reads 714.82 ft³
